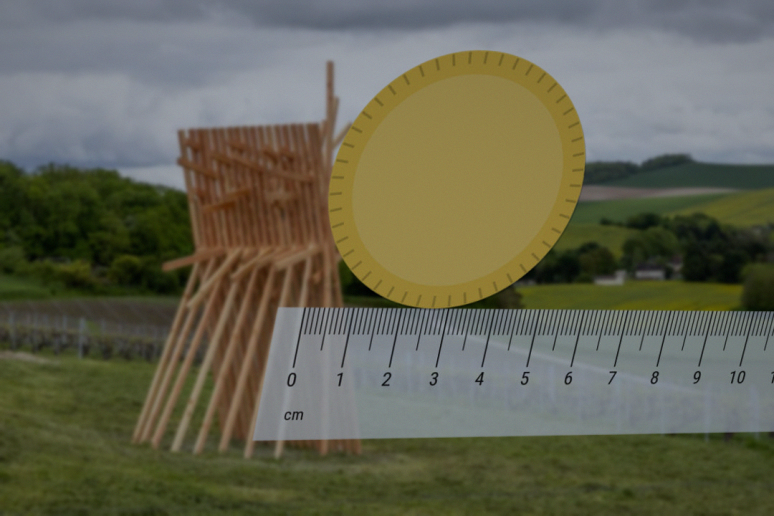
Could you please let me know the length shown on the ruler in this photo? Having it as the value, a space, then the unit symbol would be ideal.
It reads 5.3 cm
